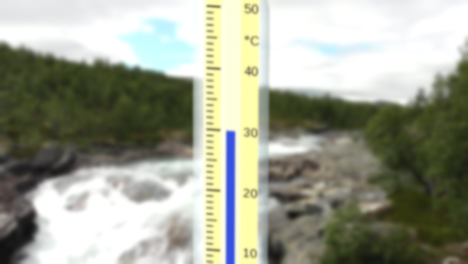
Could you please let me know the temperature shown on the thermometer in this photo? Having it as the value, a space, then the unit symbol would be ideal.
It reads 30 °C
